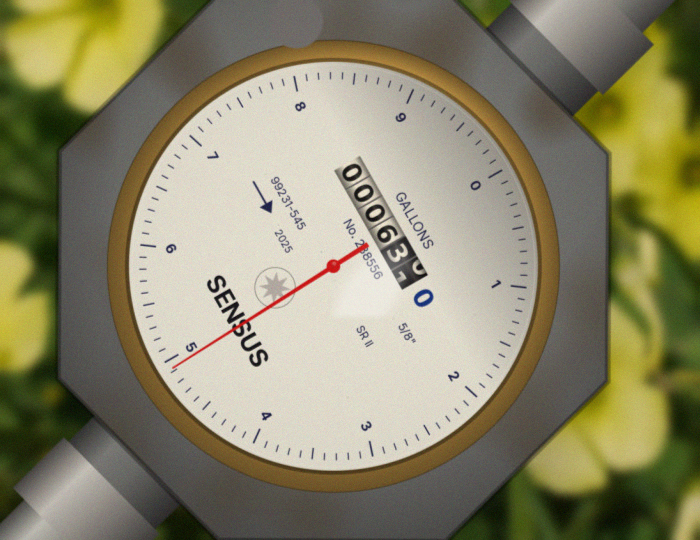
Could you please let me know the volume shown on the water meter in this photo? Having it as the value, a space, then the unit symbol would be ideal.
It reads 6304.9 gal
